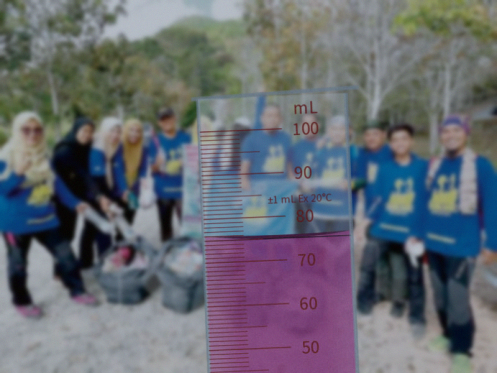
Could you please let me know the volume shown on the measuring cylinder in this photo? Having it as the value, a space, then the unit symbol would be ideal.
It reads 75 mL
